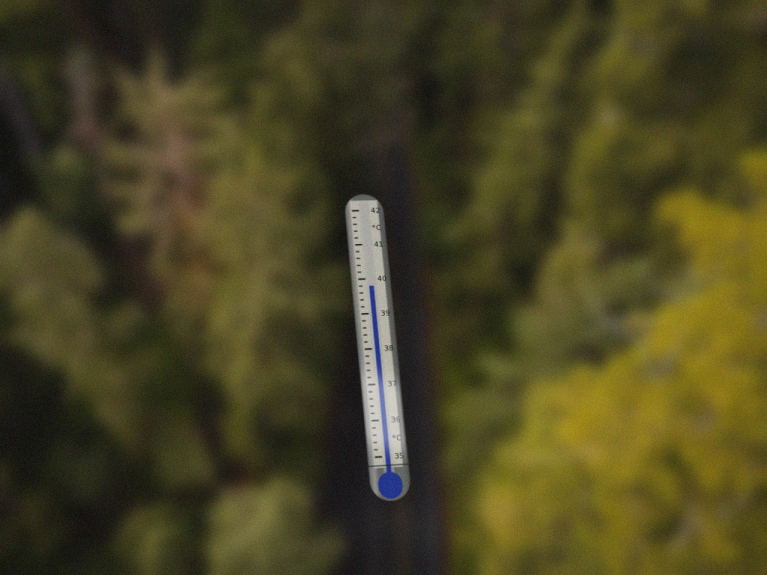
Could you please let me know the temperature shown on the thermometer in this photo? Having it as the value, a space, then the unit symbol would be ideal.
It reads 39.8 °C
